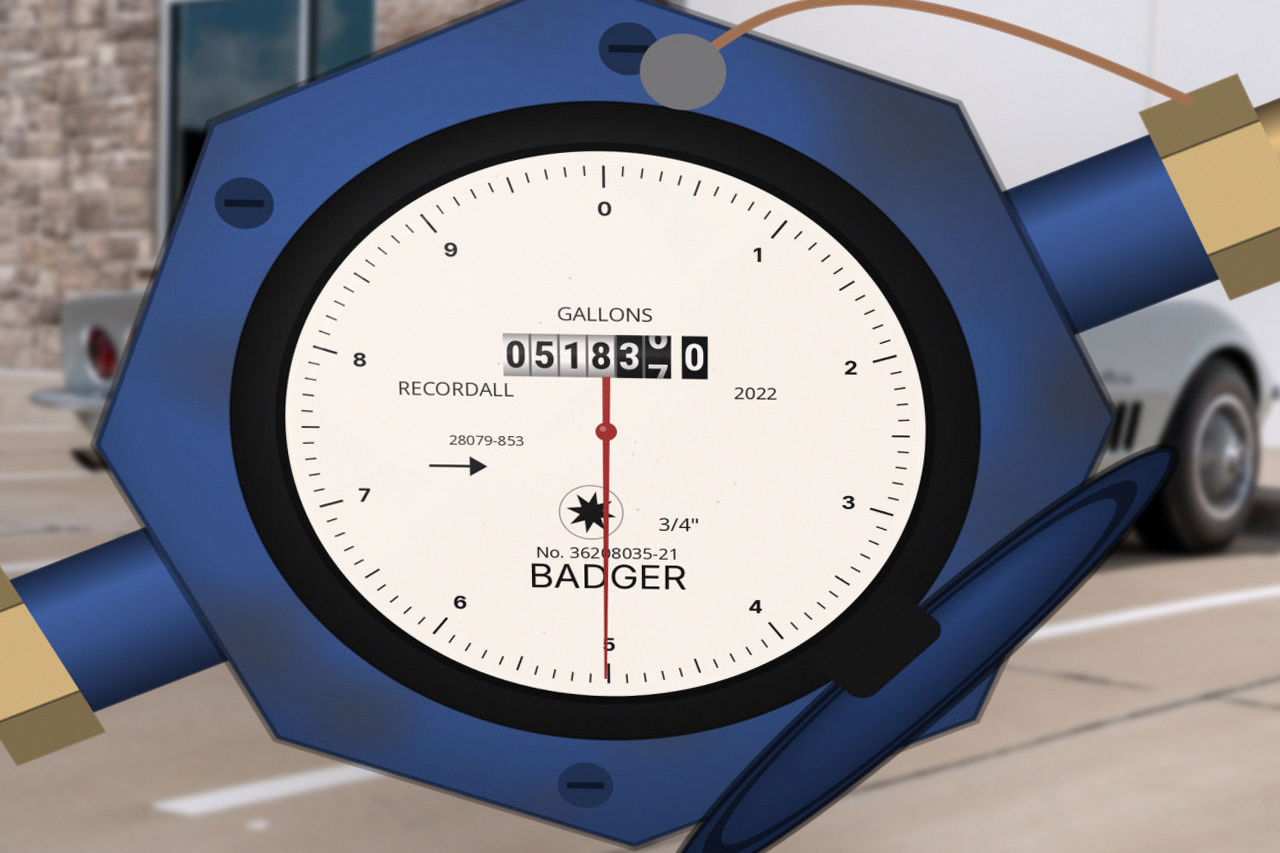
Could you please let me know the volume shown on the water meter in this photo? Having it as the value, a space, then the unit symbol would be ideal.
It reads 518365.0 gal
